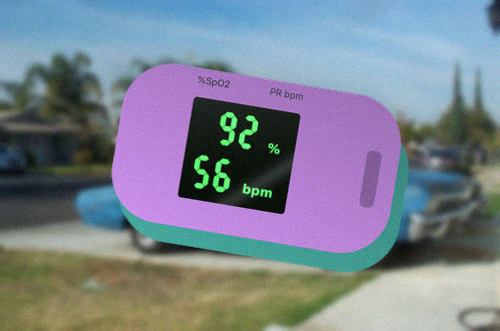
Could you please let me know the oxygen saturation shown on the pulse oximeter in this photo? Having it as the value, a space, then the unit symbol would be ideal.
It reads 92 %
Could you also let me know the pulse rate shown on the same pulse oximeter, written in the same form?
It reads 56 bpm
